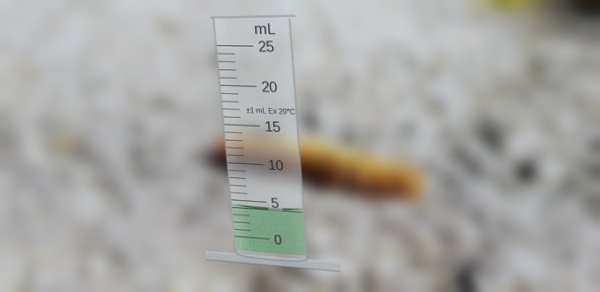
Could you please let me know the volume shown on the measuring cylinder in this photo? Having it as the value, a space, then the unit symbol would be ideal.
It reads 4 mL
